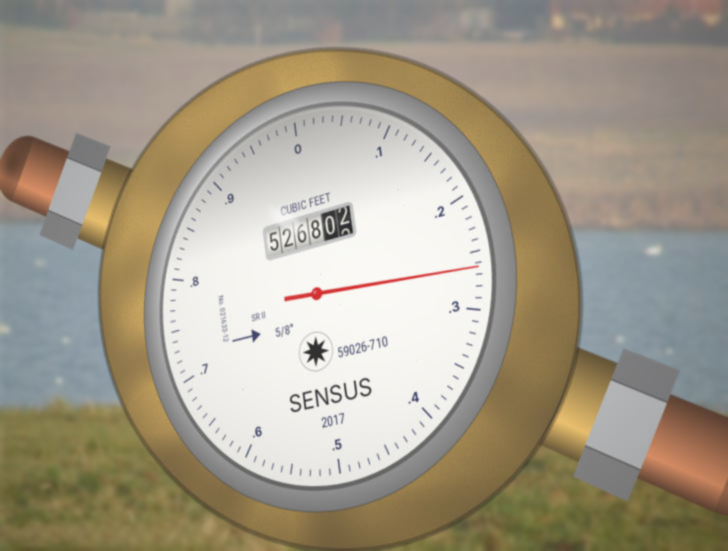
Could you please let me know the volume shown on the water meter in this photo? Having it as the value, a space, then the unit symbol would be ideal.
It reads 526802.26 ft³
